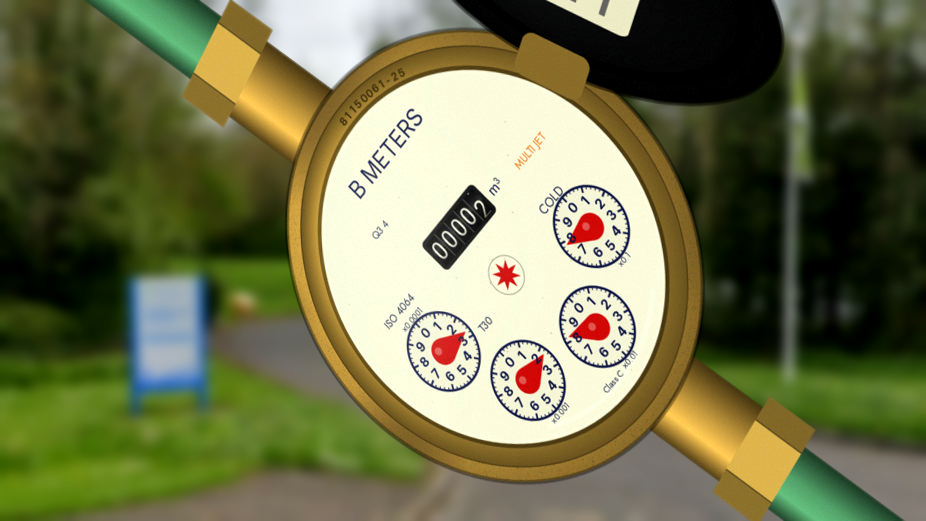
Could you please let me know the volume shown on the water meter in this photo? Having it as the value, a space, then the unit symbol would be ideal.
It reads 1.7822 m³
